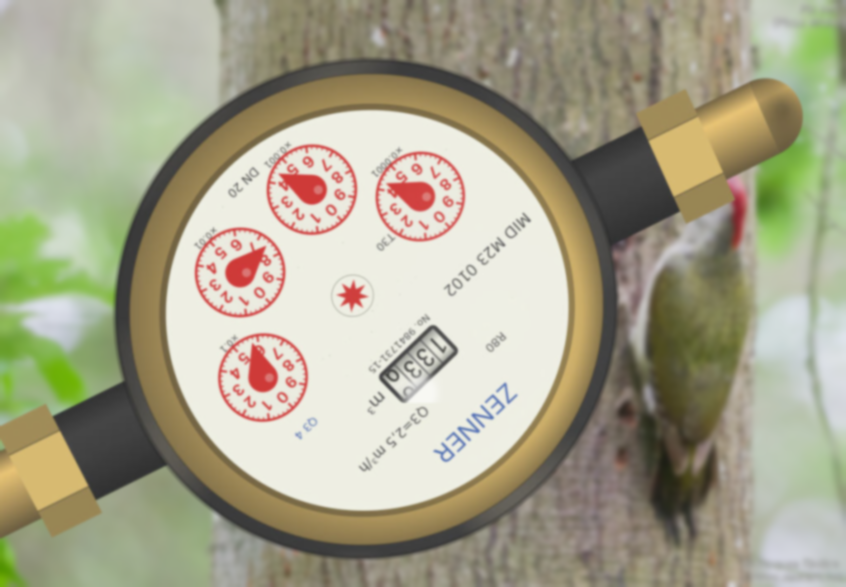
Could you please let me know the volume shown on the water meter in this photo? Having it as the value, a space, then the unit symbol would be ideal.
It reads 1338.5744 m³
